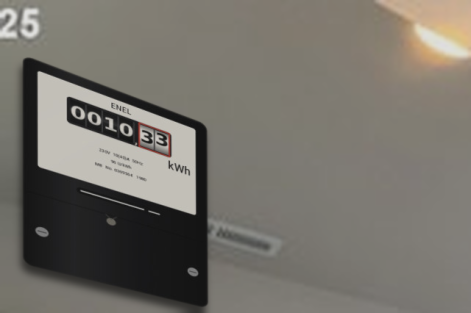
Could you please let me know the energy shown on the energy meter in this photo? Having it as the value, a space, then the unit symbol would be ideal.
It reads 10.33 kWh
